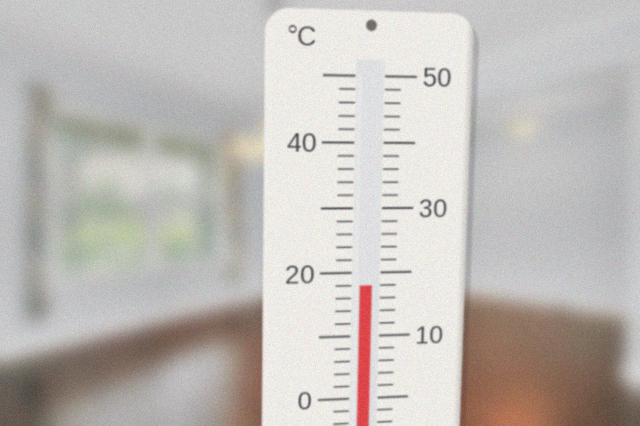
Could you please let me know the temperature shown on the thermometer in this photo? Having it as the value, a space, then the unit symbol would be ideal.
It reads 18 °C
